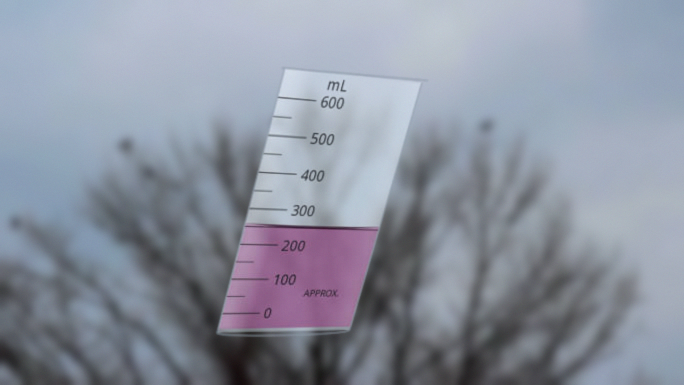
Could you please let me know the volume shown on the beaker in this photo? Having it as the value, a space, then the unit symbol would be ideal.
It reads 250 mL
